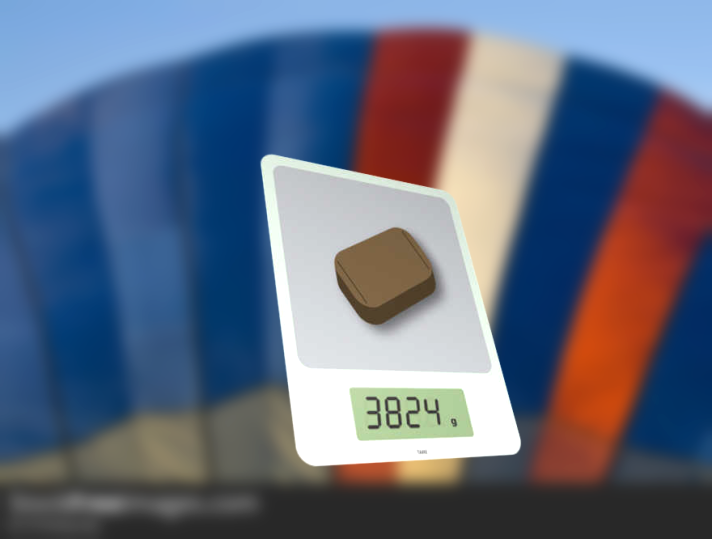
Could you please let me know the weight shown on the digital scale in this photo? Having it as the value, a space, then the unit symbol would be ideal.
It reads 3824 g
